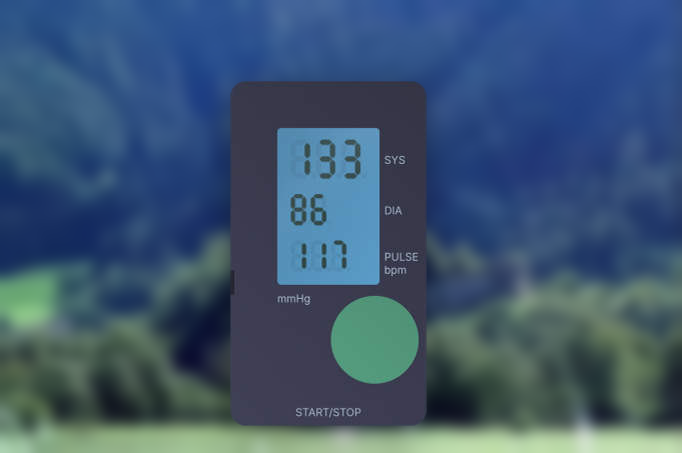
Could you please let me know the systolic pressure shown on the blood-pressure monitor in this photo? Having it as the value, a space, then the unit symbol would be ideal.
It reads 133 mmHg
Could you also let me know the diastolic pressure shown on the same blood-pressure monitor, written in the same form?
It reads 86 mmHg
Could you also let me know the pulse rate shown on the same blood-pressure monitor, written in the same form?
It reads 117 bpm
